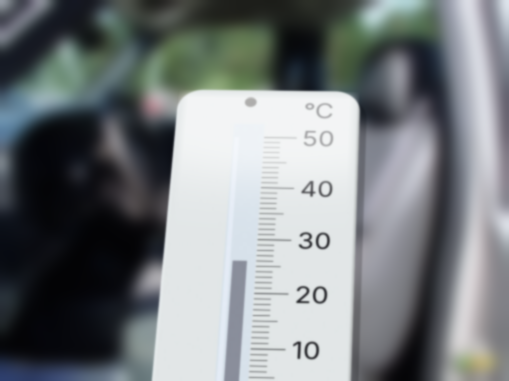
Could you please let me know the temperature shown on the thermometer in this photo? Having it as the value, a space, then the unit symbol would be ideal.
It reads 26 °C
